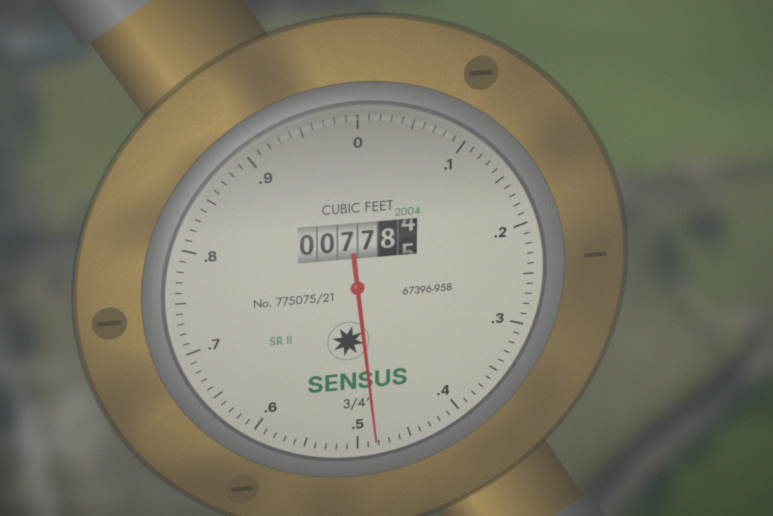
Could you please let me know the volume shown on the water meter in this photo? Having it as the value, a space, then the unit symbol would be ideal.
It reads 7784.48 ft³
